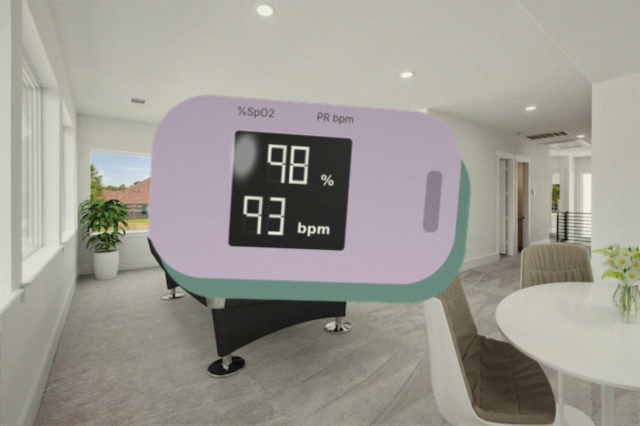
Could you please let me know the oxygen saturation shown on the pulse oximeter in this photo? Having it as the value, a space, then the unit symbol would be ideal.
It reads 98 %
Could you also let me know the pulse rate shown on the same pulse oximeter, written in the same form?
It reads 93 bpm
